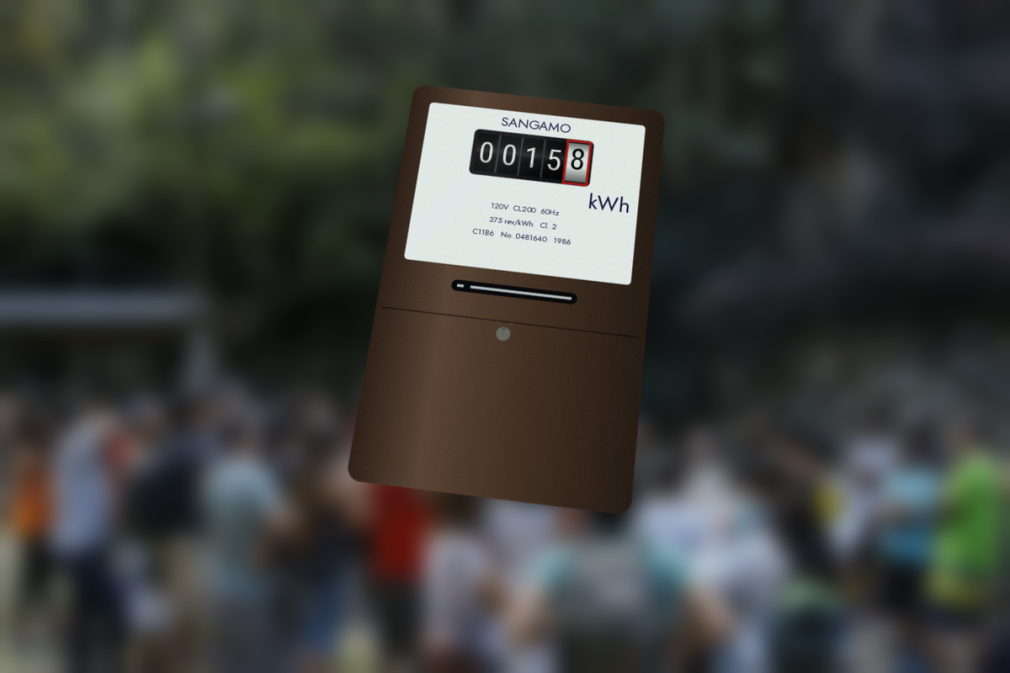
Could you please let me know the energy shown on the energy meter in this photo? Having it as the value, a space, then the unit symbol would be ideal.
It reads 15.8 kWh
